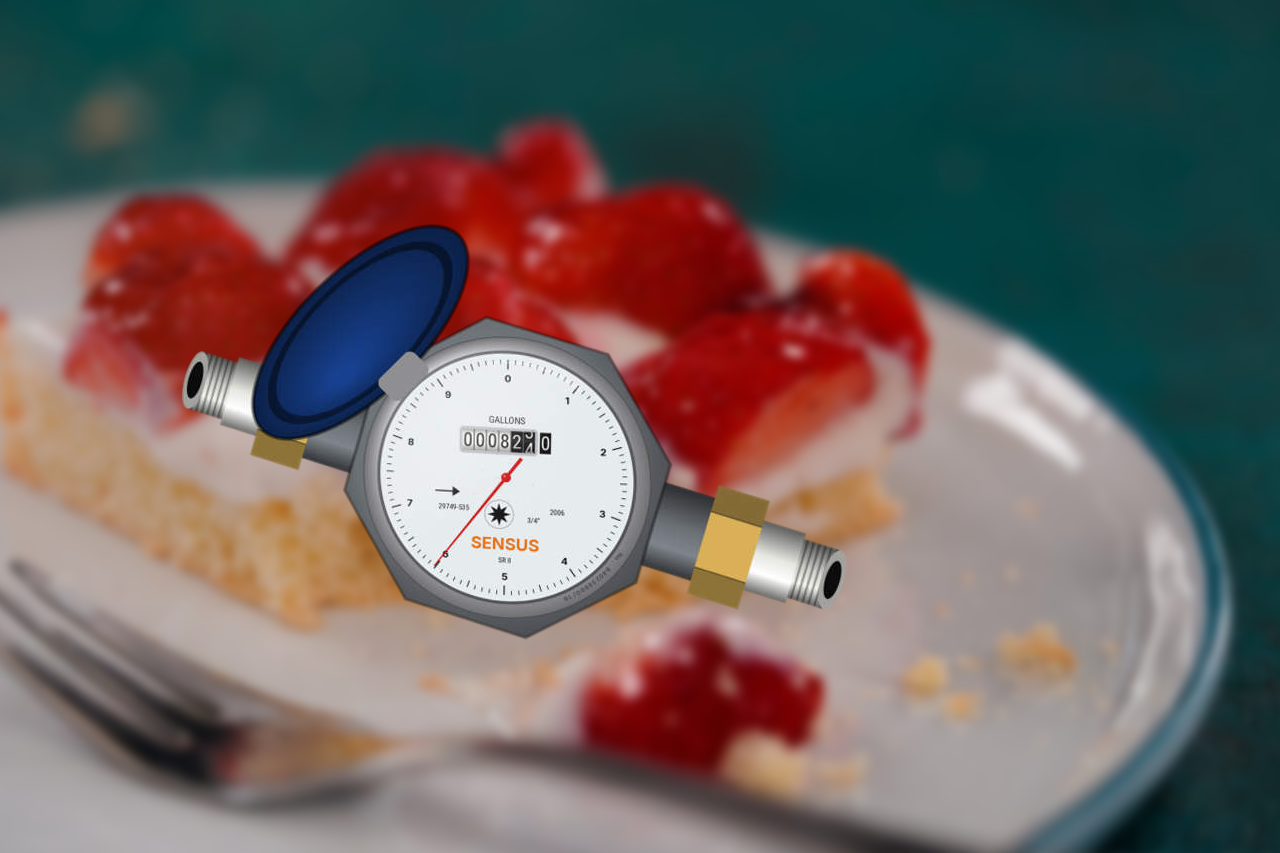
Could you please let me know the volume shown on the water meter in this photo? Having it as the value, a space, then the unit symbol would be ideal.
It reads 8236.0 gal
